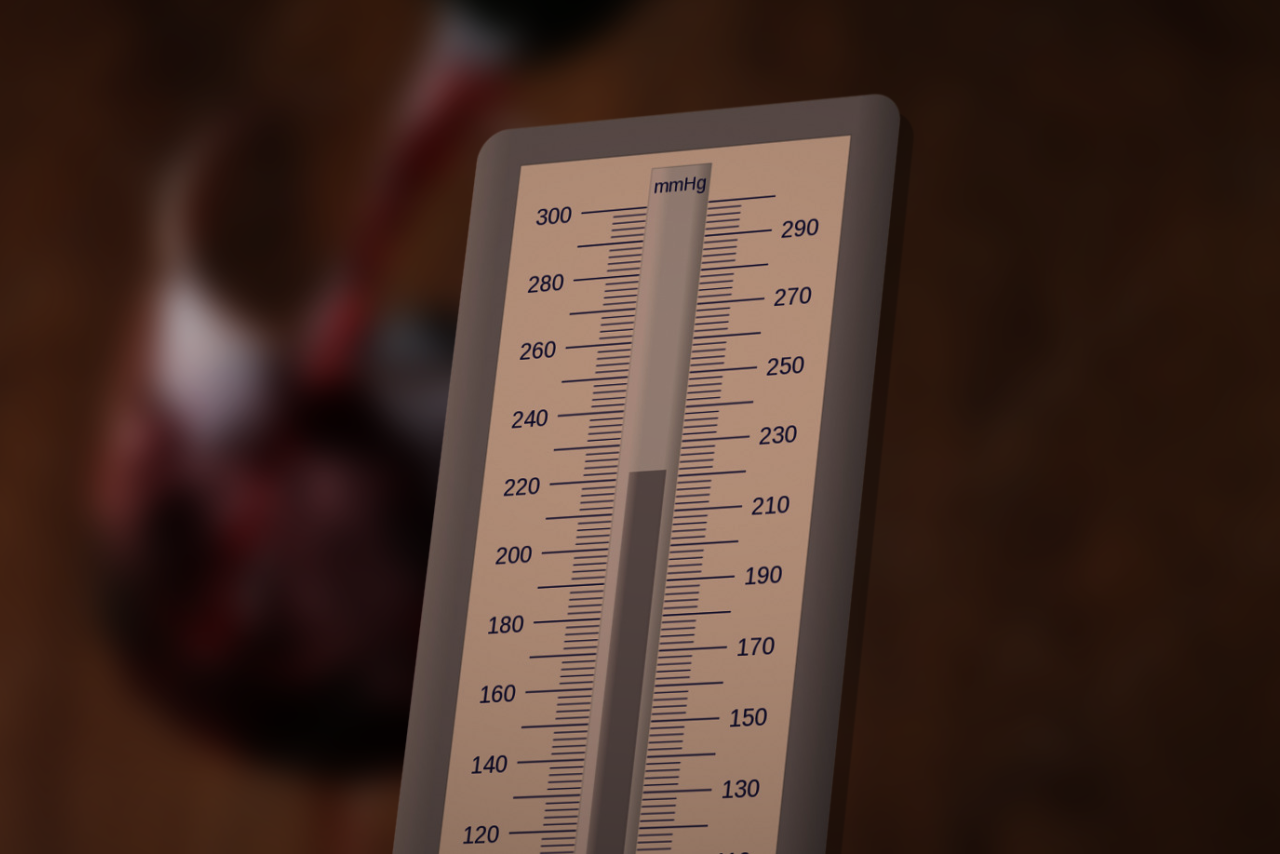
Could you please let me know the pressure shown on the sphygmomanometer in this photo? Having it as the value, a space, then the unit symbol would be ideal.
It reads 222 mmHg
